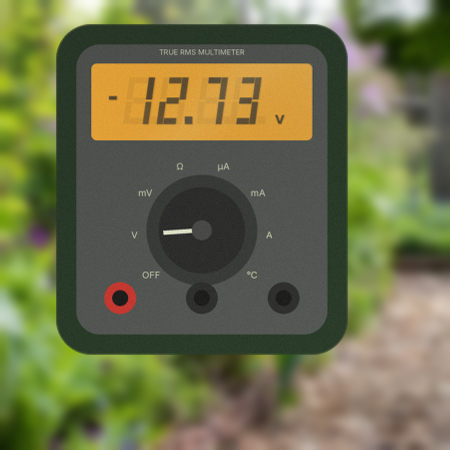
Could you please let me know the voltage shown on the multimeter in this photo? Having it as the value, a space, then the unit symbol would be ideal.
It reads -12.73 V
